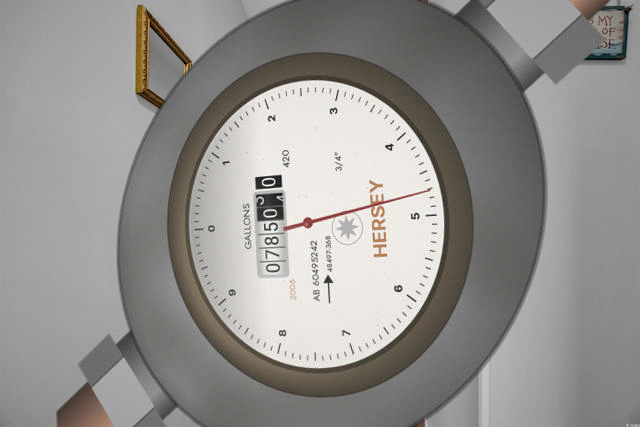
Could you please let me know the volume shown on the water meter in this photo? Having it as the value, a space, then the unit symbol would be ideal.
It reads 785034.7 gal
